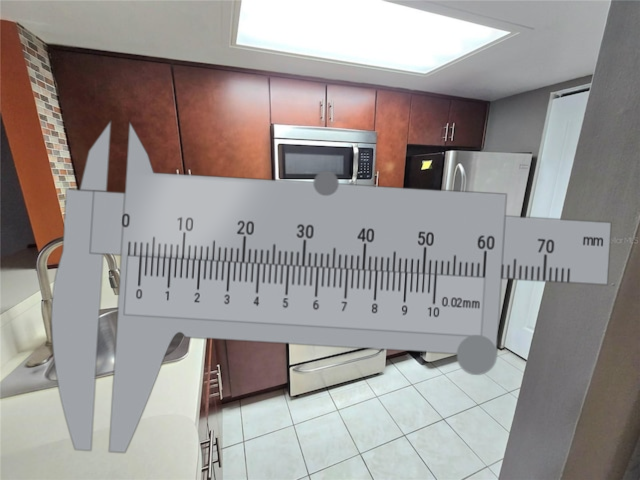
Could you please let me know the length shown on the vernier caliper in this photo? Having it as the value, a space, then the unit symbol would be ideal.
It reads 3.0 mm
